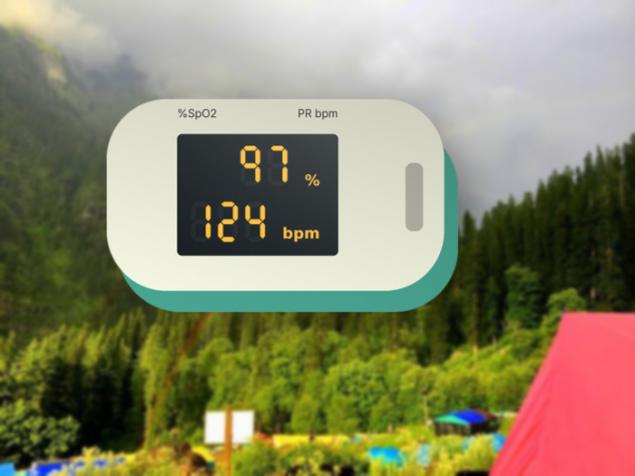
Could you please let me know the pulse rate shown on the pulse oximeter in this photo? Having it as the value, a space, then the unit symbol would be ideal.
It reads 124 bpm
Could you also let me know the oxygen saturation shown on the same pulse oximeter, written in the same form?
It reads 97 %
